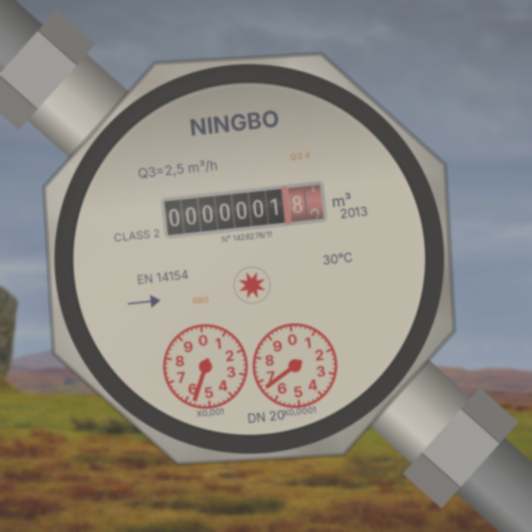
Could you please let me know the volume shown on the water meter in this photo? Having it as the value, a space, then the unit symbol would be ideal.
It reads 1.8156 m³
